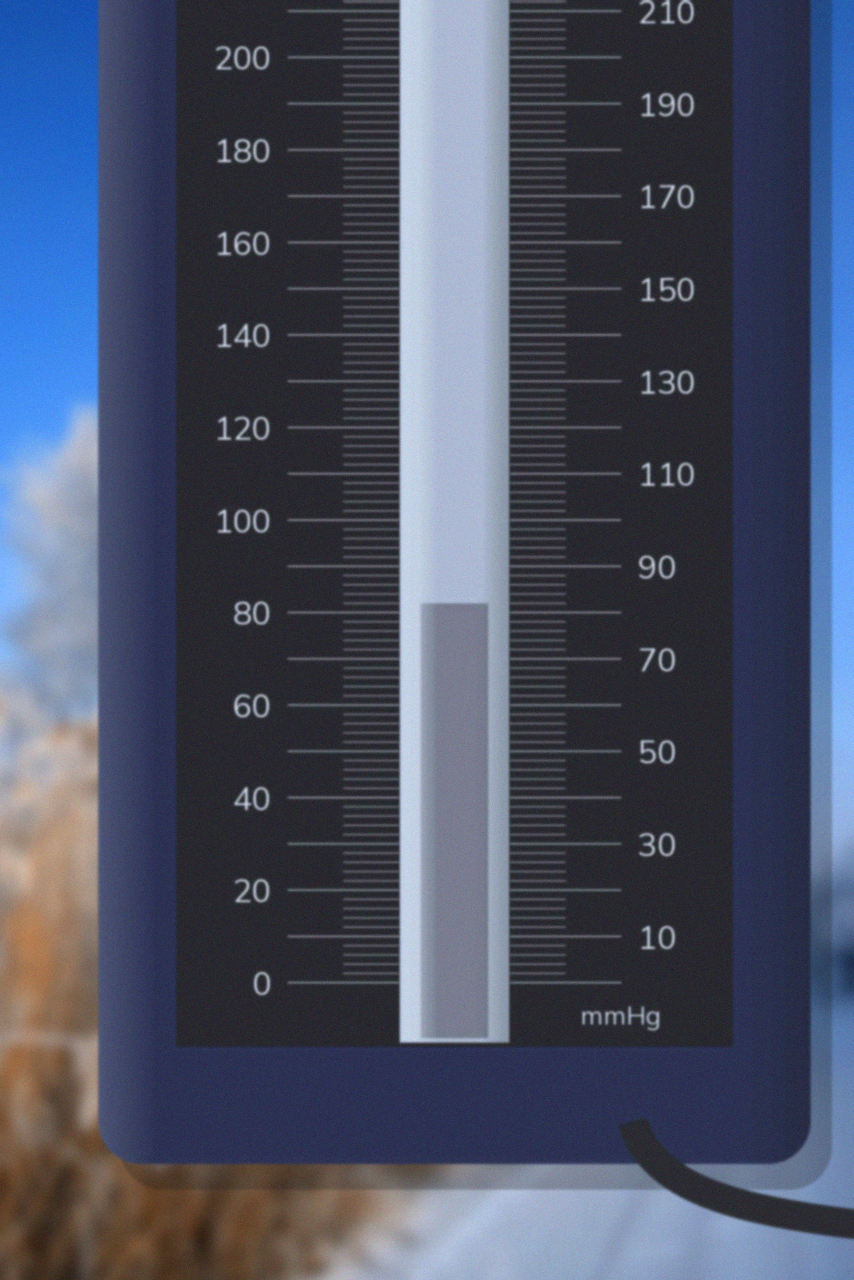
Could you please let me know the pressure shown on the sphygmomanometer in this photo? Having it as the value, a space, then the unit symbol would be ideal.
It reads 82 mmHg
